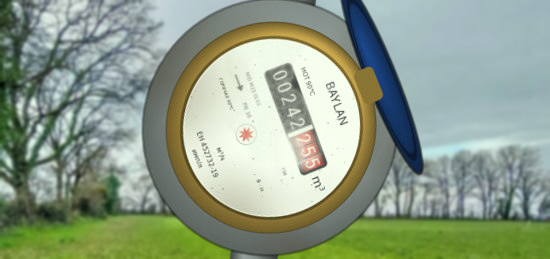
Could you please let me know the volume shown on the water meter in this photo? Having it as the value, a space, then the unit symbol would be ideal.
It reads 242.255 m³
